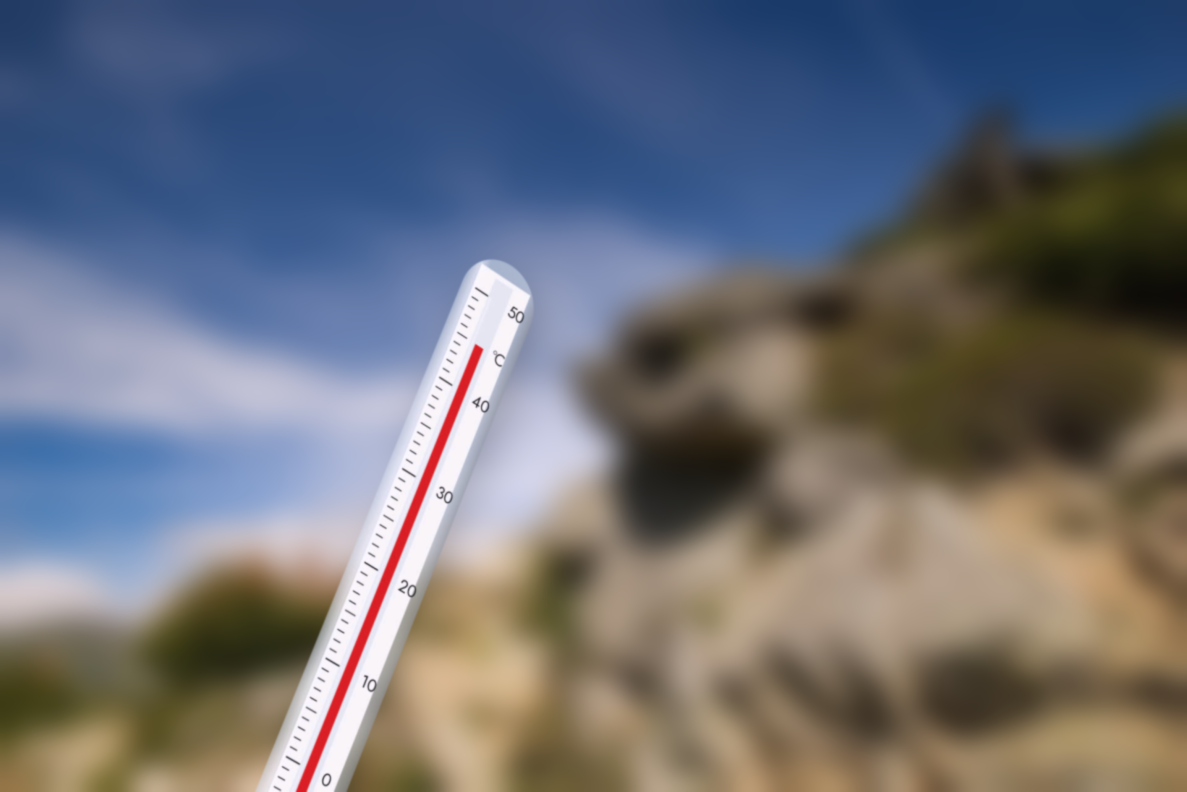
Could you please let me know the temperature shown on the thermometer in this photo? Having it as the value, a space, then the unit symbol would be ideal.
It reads 45 °C
